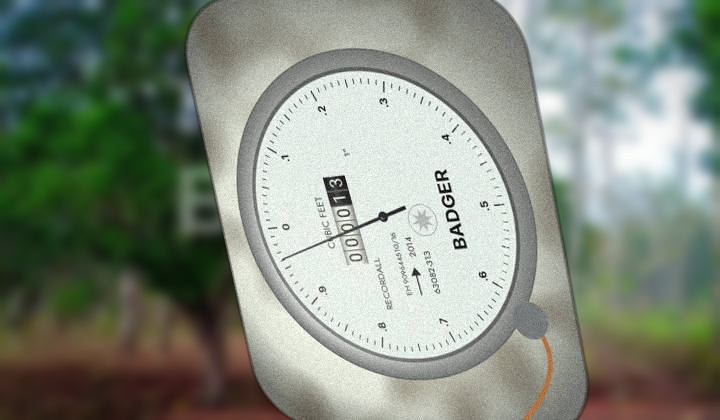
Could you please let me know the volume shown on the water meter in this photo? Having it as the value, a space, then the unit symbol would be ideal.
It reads 12.96 ft³
